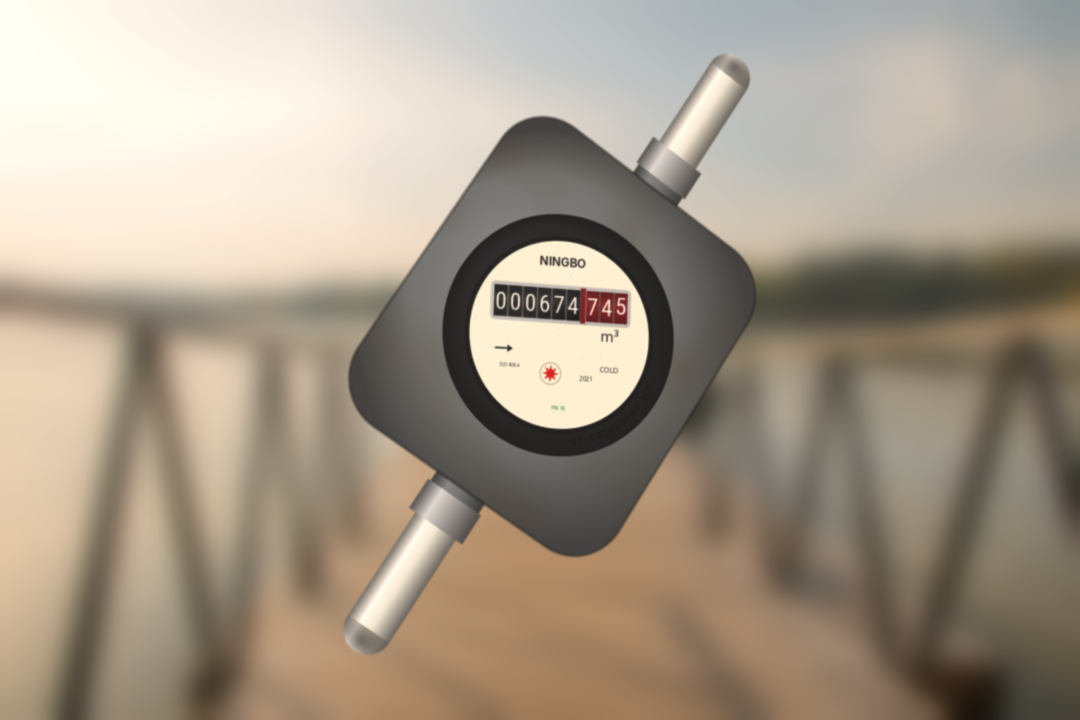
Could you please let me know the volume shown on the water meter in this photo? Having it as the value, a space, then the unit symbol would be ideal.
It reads 674.745 m³
